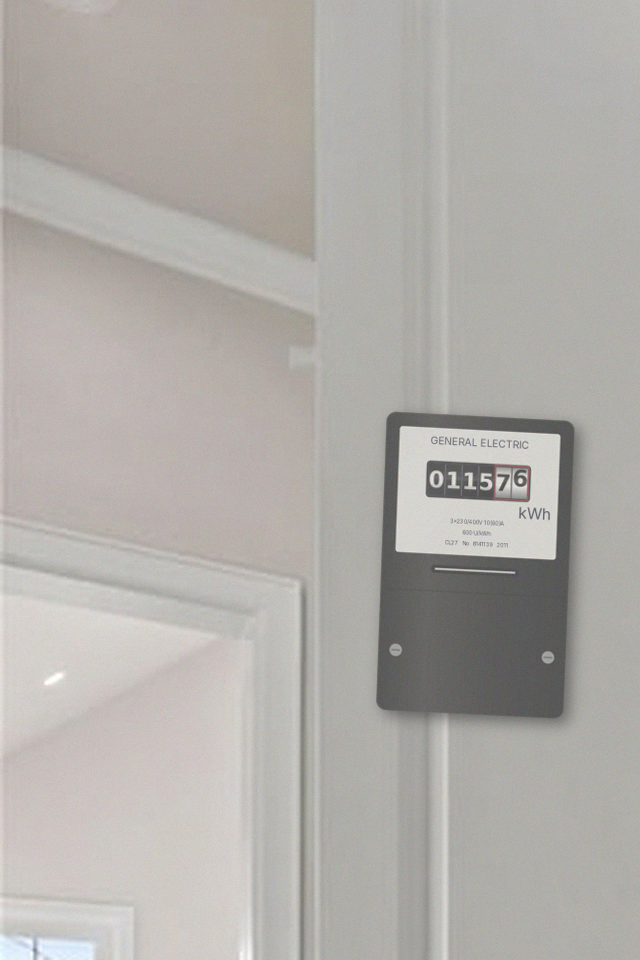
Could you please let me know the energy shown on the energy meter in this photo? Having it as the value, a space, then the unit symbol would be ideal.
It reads 115.76 kWh
